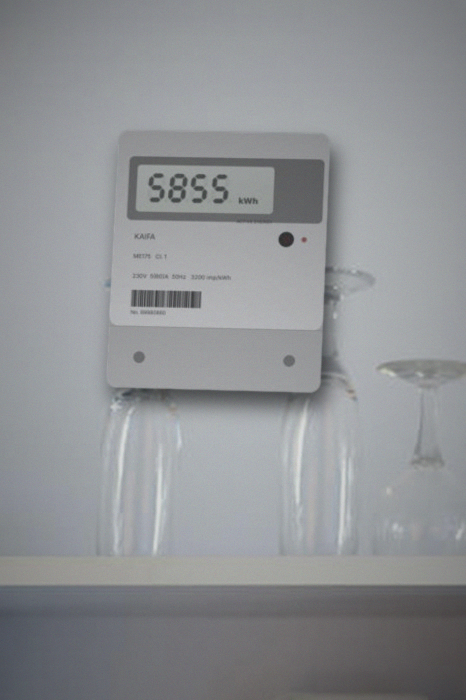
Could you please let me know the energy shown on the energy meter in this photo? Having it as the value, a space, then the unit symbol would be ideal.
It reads 5855 kWh
